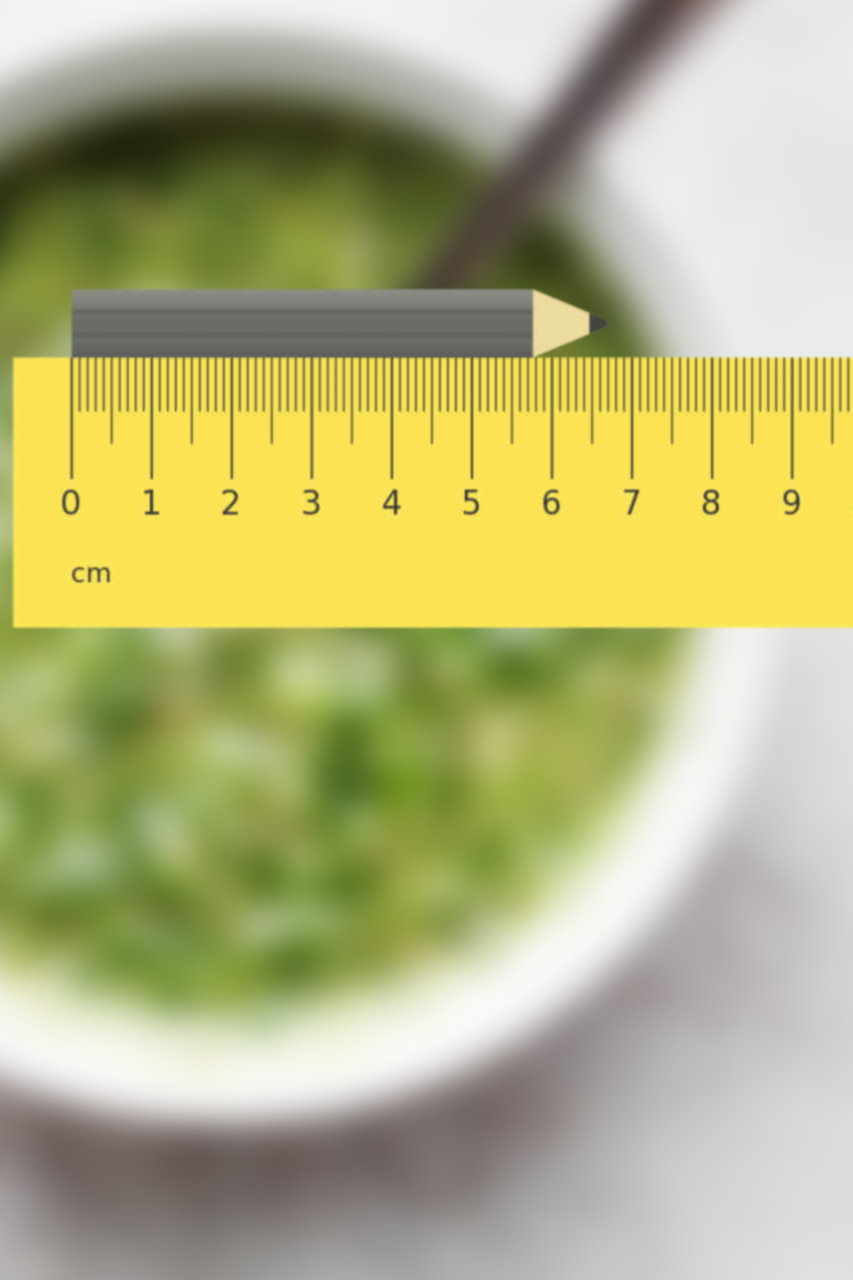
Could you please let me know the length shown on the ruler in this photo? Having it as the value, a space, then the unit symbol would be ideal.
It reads 6.7 cm
